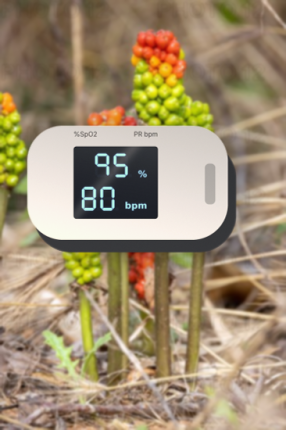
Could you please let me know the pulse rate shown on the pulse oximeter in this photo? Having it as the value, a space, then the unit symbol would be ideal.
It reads 80 bpm
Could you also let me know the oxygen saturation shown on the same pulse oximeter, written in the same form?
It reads 95 %
